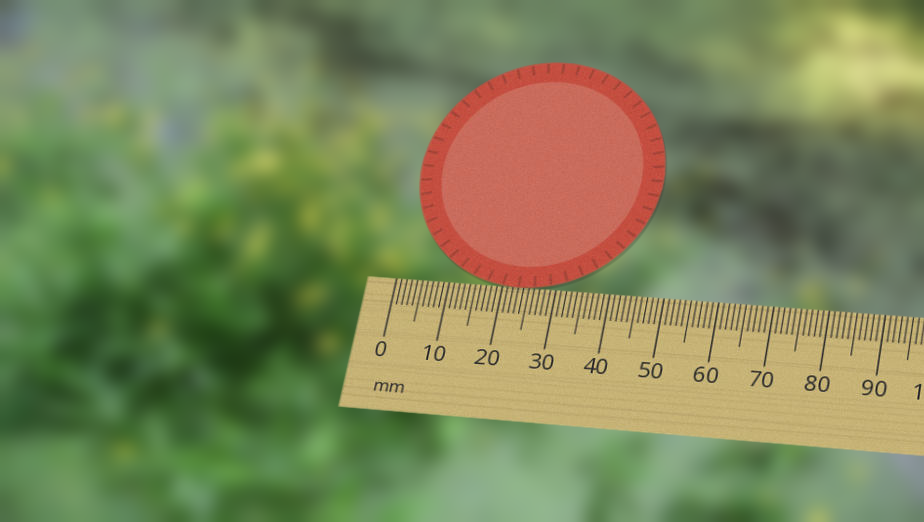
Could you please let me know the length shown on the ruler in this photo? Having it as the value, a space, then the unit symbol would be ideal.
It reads 46 mm
